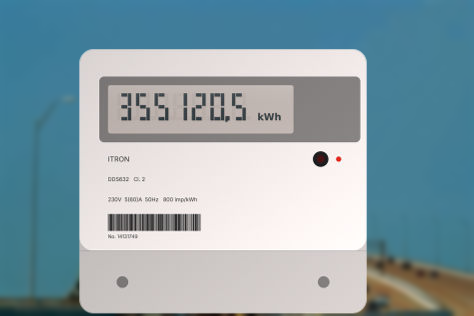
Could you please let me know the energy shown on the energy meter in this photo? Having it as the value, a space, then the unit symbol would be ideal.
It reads 355120.5 kWh
